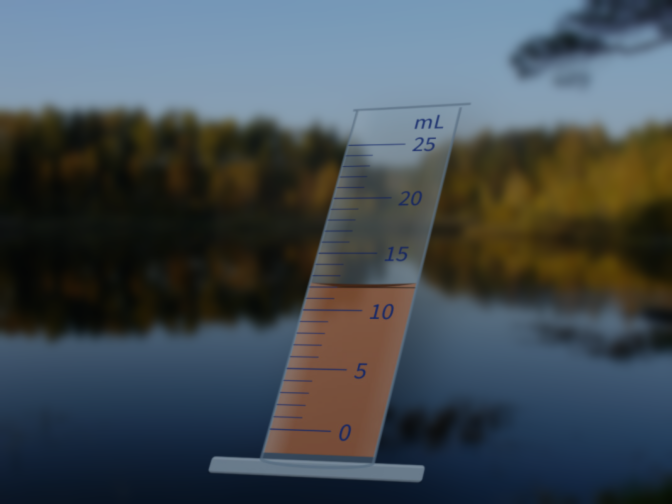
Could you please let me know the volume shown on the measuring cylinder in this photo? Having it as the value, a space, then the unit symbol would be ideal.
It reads 12 mL
